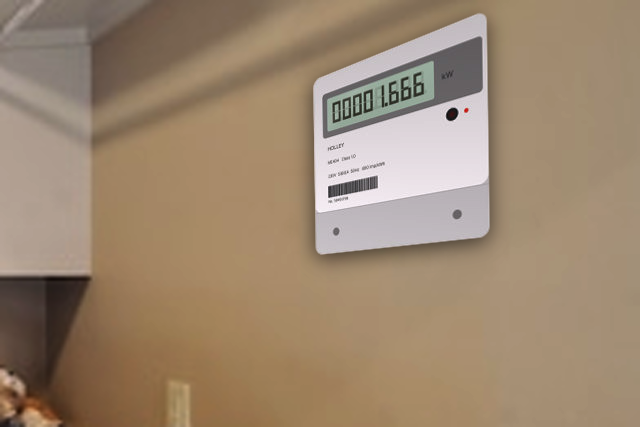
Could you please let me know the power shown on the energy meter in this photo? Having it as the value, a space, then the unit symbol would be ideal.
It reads 1.666 kW
